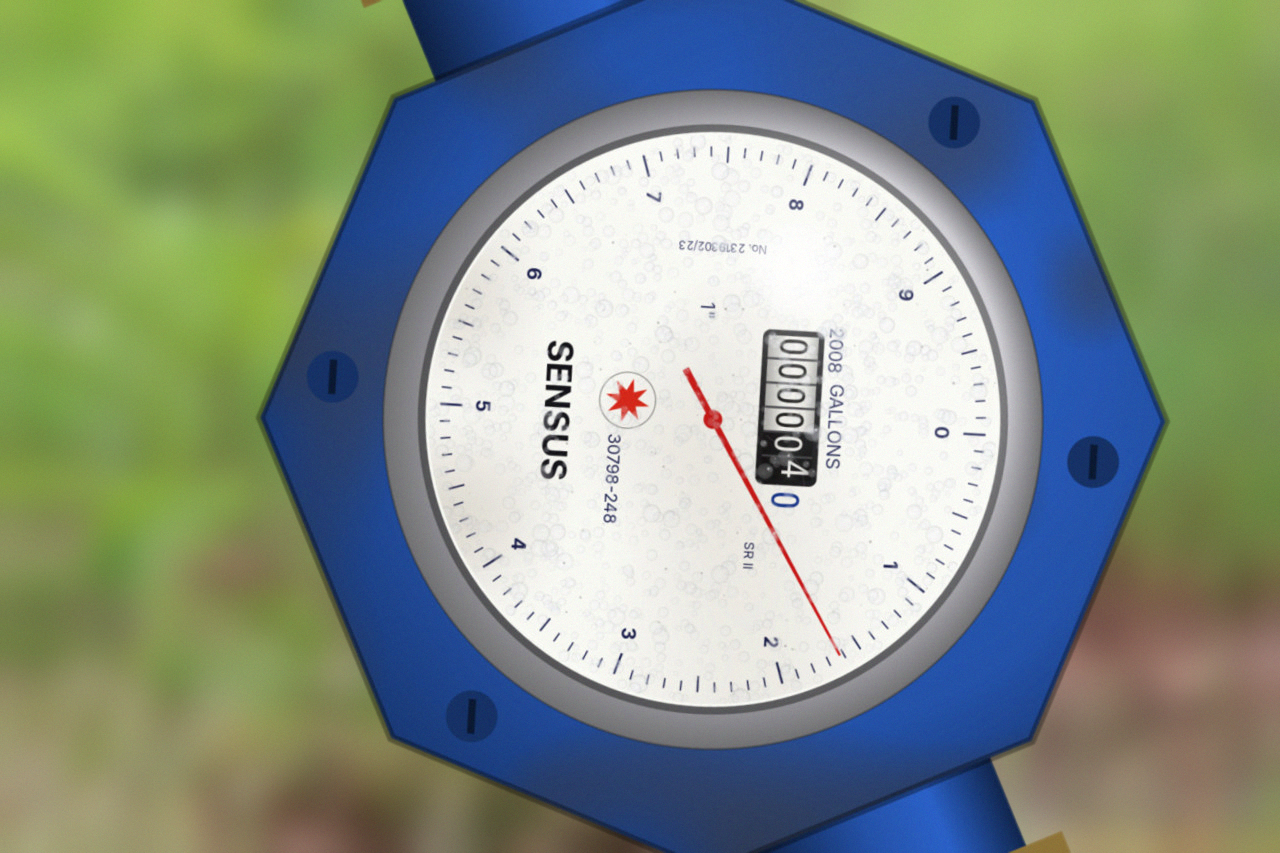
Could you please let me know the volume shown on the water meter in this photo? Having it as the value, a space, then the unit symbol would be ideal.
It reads 41.6 gal
